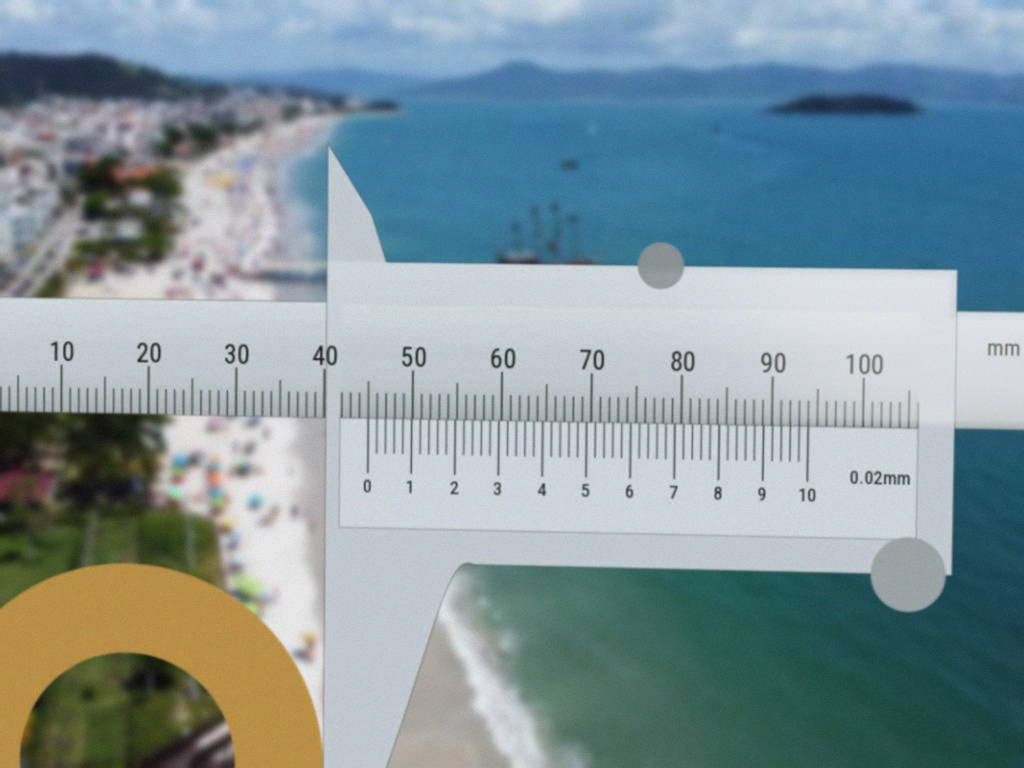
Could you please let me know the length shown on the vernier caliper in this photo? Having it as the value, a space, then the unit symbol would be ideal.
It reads 45.0 mm
